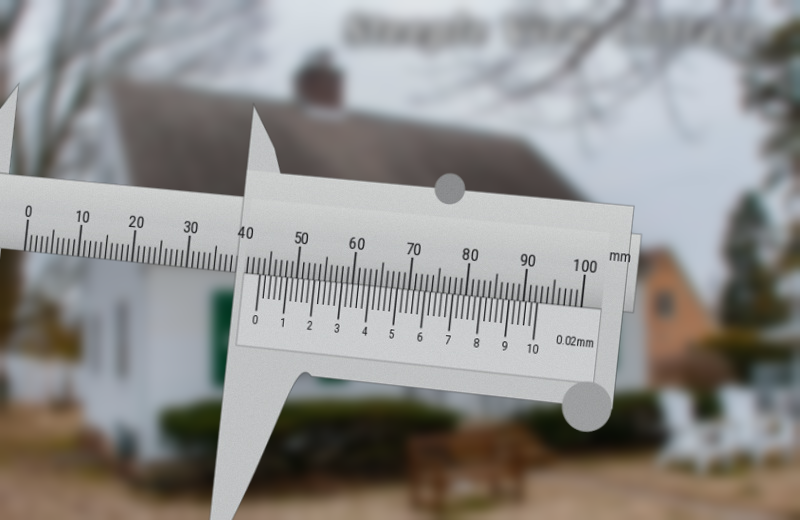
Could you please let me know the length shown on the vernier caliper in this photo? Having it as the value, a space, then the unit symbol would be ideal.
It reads 43.4 mm
